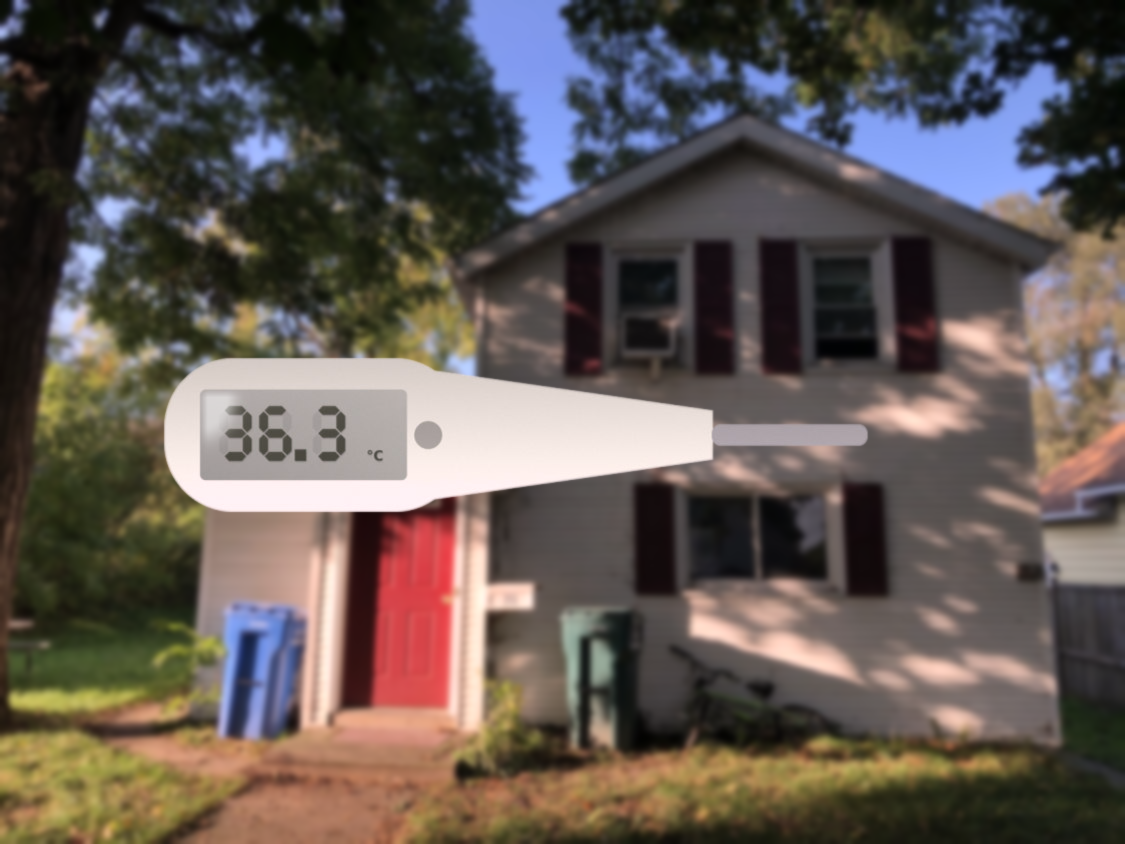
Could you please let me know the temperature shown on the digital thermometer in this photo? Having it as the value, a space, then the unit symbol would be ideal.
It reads 36.3 °C
